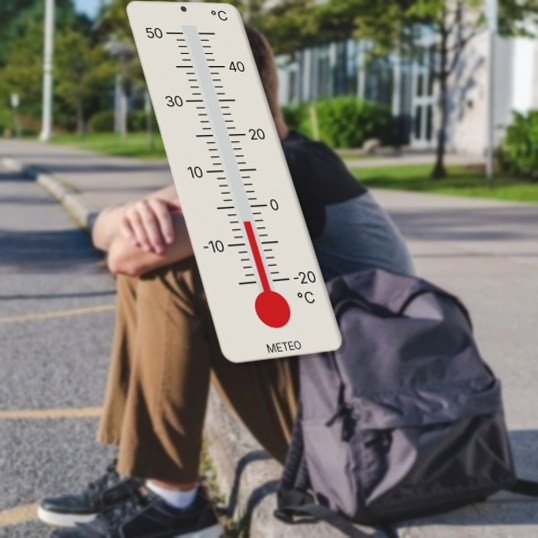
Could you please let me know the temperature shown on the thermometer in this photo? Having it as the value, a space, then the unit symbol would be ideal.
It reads -4 °C
